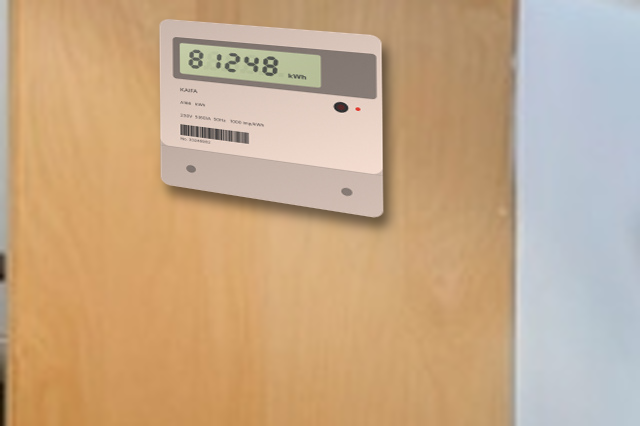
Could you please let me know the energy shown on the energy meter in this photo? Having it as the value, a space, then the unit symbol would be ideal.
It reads 81248 kWh
